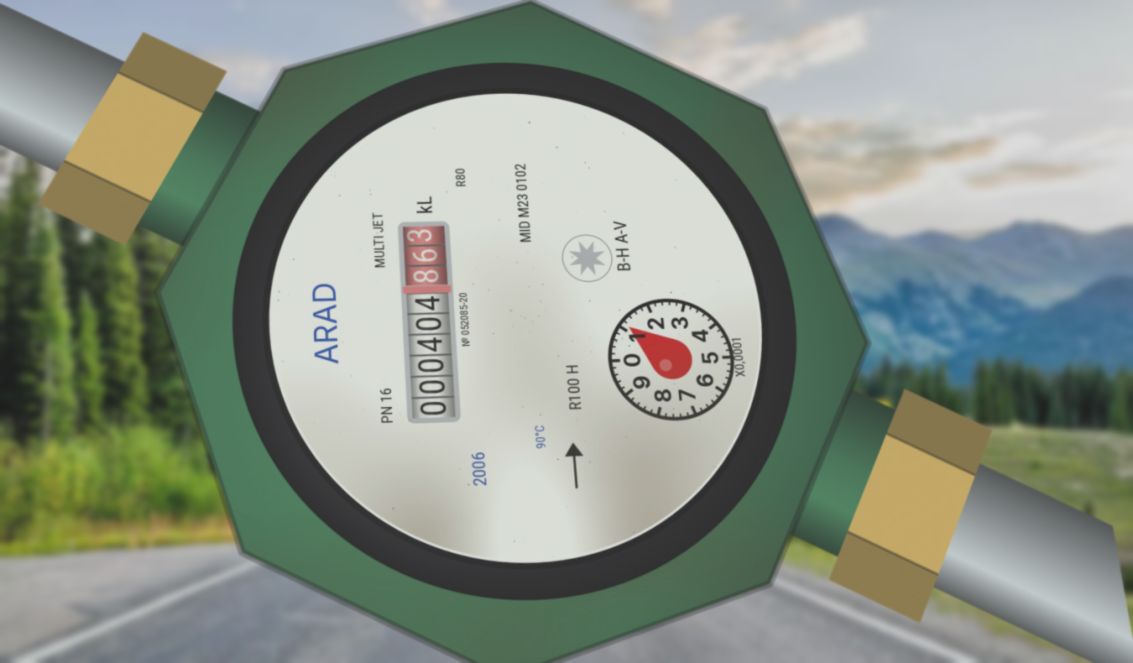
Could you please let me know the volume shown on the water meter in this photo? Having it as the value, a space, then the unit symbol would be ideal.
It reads 404.8631 kL
